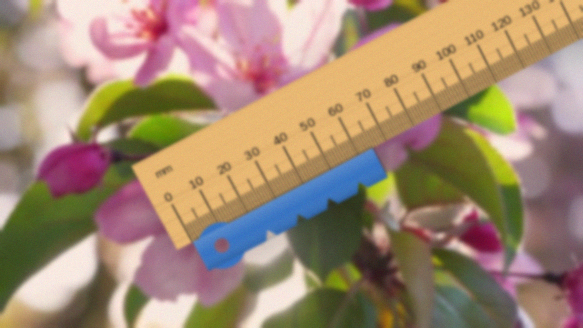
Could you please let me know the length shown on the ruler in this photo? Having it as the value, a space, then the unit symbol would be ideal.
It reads 65 mm
